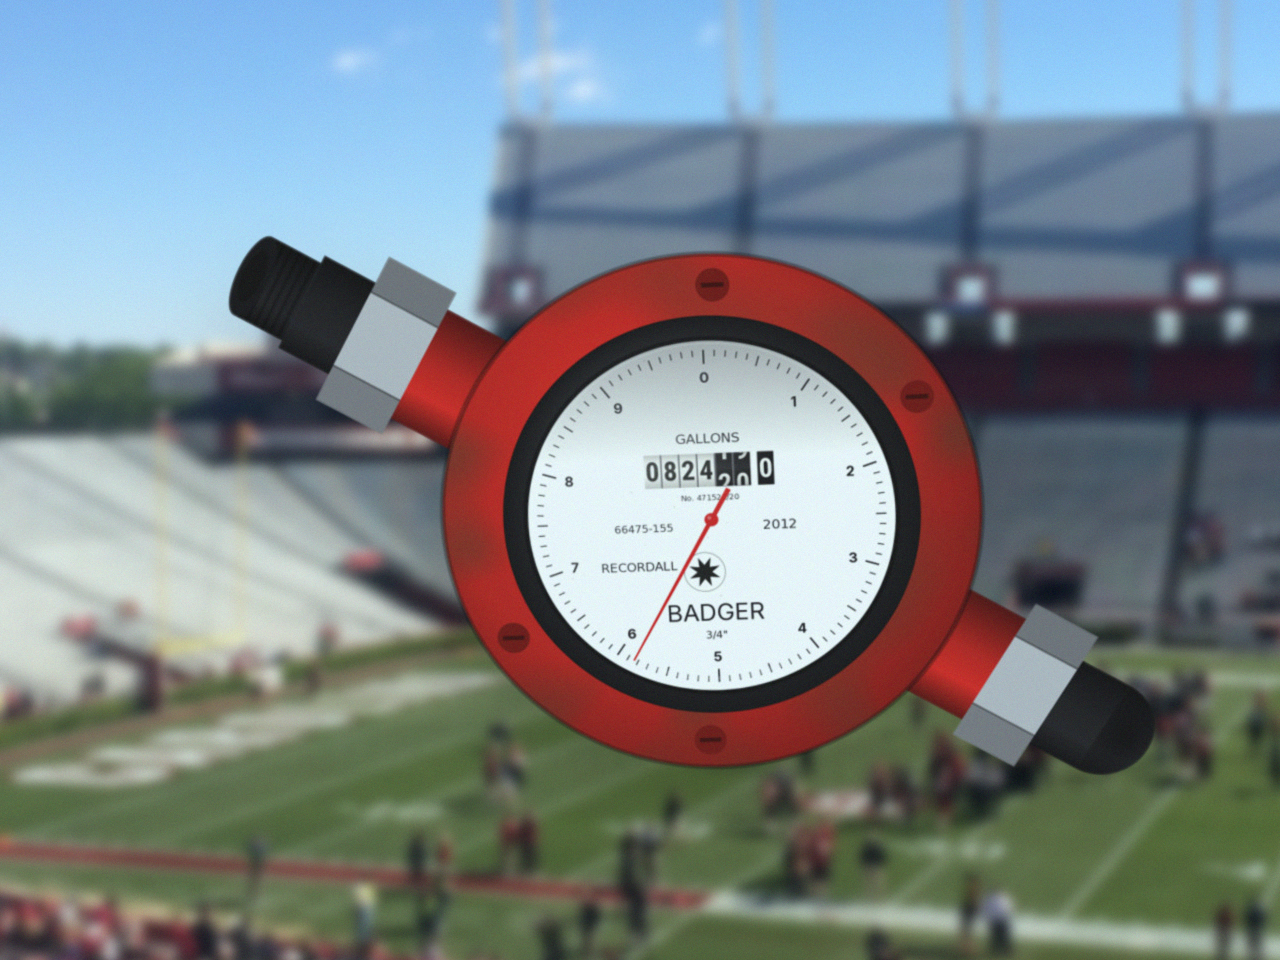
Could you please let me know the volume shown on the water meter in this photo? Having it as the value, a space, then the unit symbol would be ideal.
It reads 824195.8 gal
